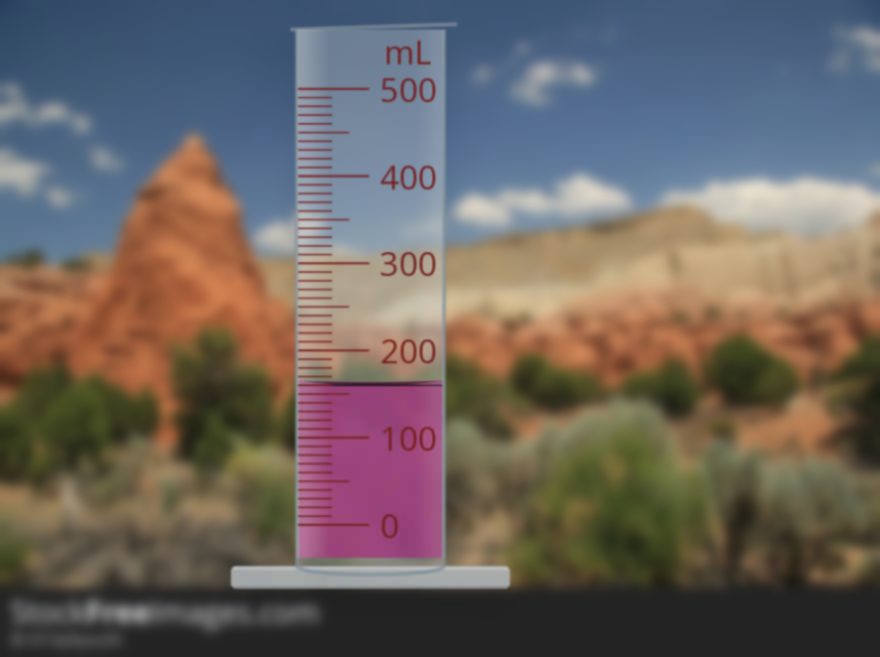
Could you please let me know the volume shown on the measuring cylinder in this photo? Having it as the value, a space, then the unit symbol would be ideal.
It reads 160 mL
